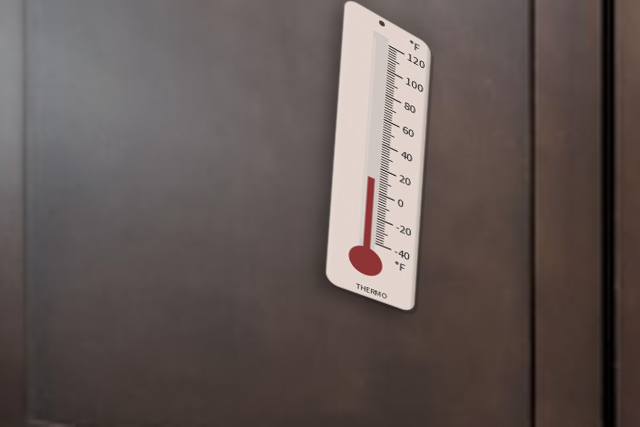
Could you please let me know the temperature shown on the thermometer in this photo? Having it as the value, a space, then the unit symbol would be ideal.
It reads 10 °F
